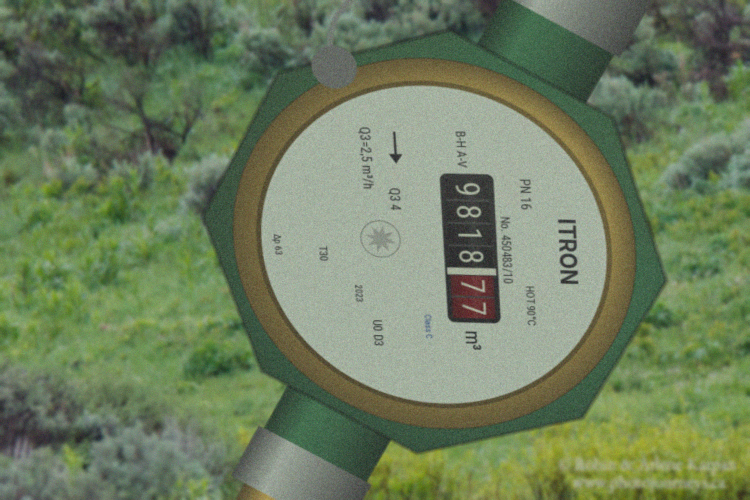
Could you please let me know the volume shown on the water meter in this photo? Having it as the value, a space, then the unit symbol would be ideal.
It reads 9818.77 m³
